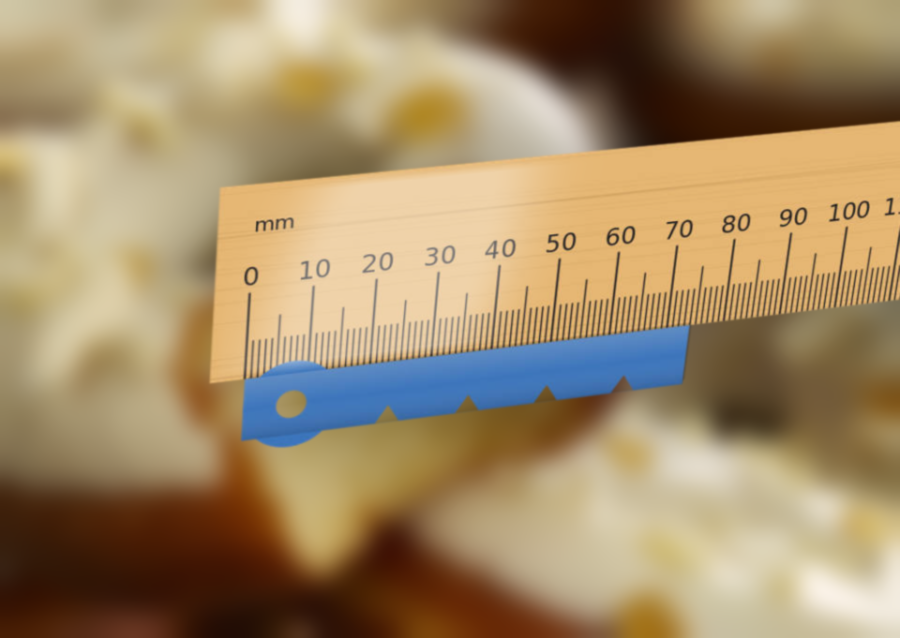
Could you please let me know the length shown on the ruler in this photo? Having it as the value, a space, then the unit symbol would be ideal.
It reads 74 mm
